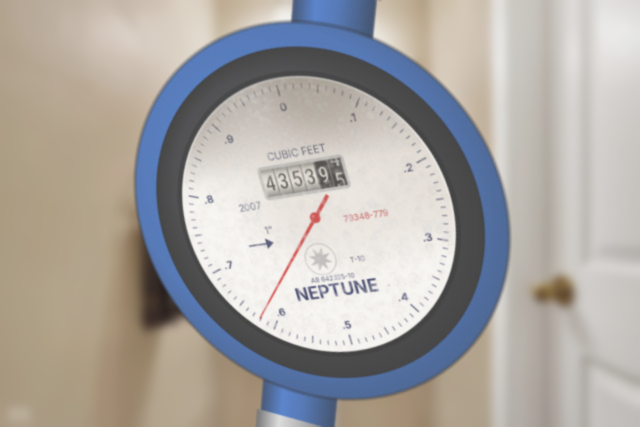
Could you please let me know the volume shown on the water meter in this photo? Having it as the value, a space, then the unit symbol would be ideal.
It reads 435394.62 ft³
